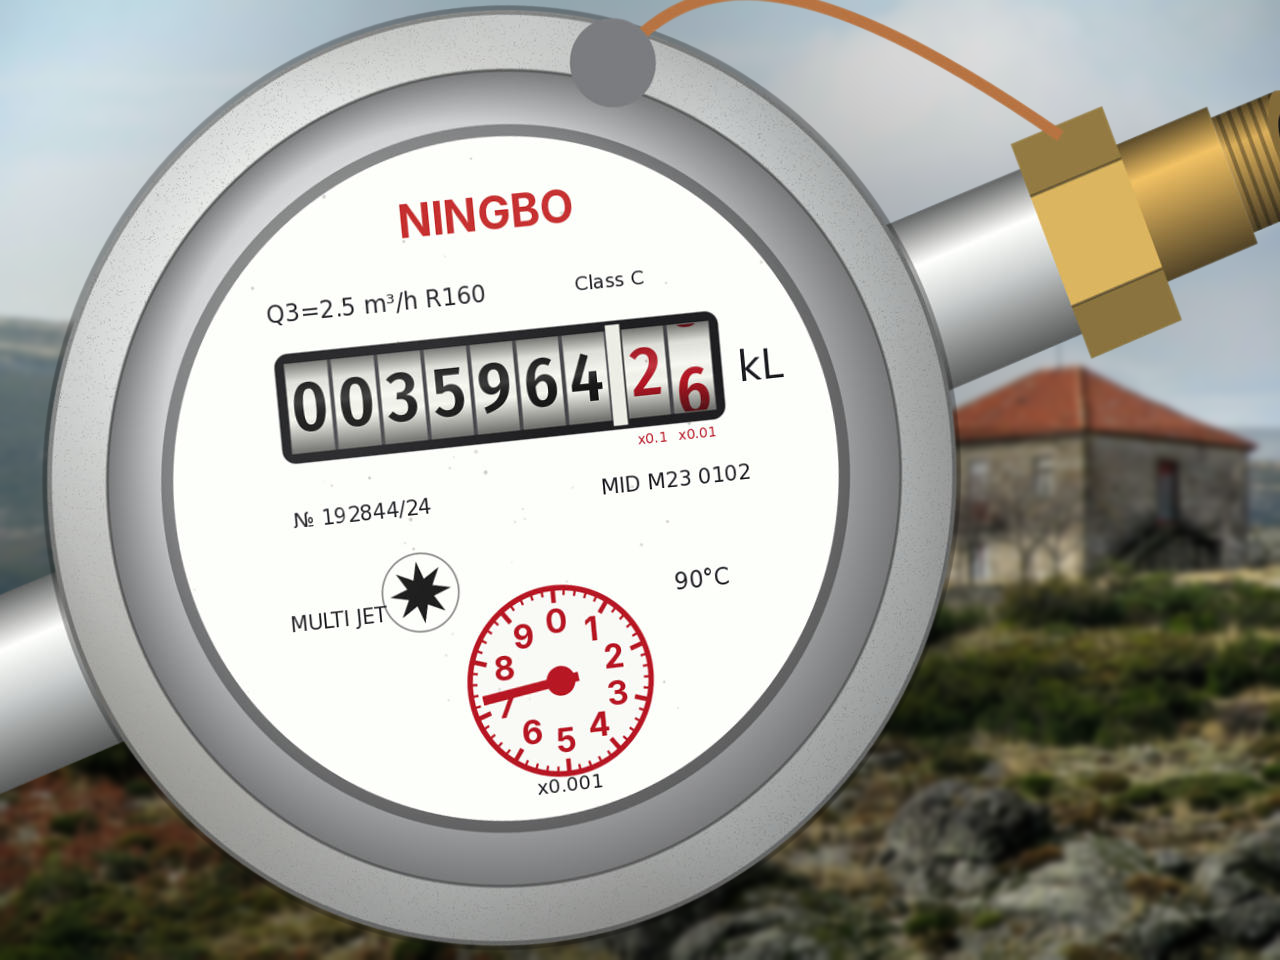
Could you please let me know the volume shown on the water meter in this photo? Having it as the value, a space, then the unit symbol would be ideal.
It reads 35964.257 kL
